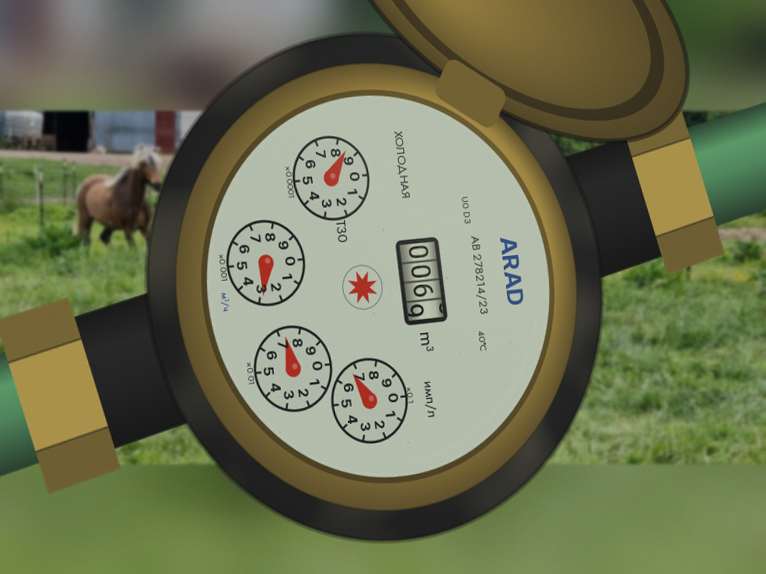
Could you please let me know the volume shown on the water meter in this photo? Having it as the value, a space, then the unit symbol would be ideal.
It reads 68.6728 m³
